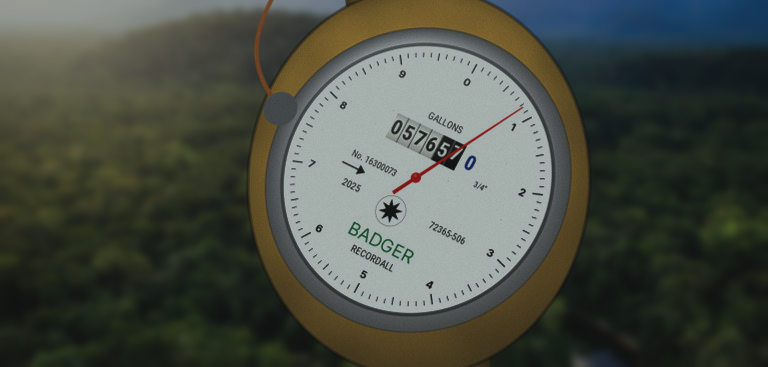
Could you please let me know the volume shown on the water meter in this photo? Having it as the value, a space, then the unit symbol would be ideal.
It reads 576570.8 gal
